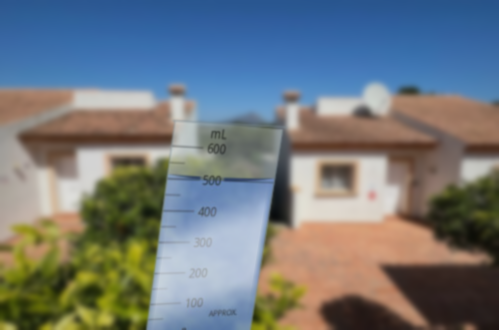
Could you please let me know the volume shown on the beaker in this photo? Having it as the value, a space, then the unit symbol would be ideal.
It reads 500 mL
